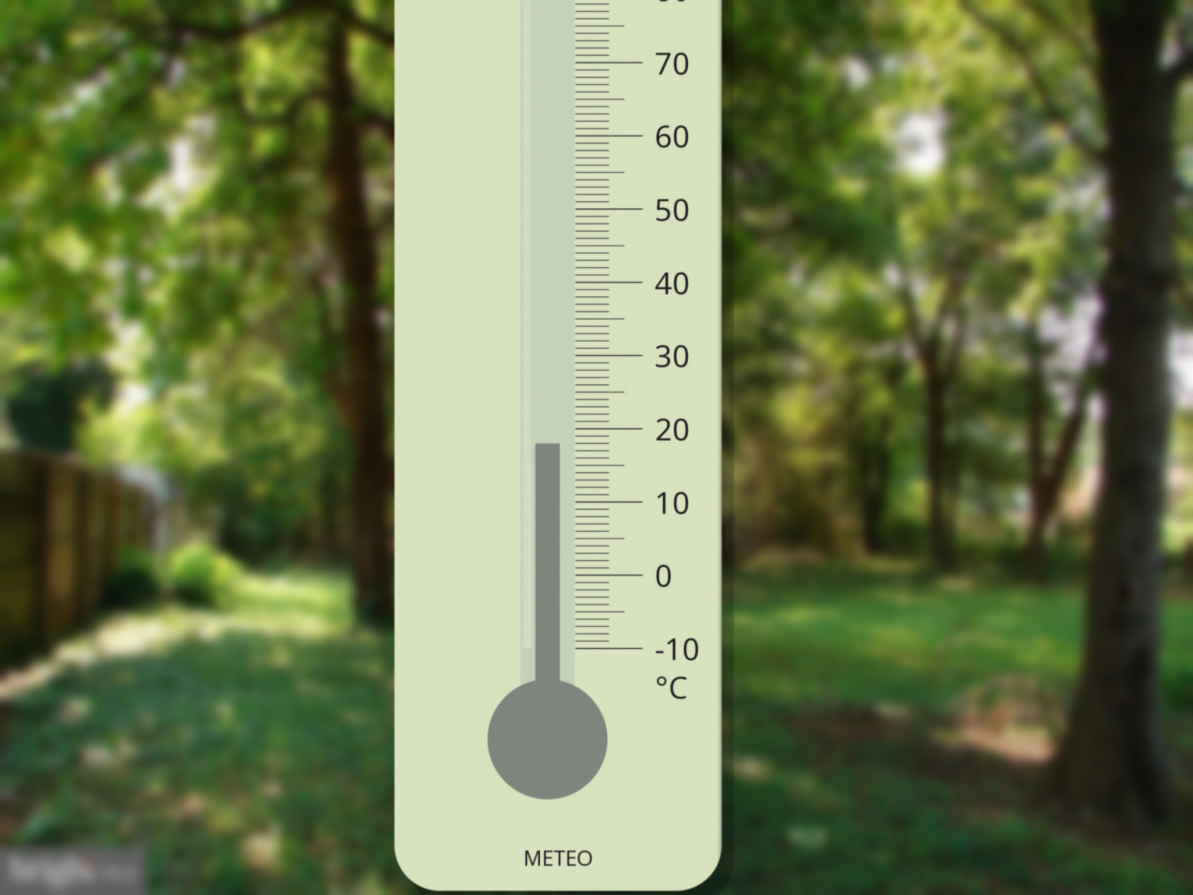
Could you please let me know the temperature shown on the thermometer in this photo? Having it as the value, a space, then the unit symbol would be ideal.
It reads 18 °C
